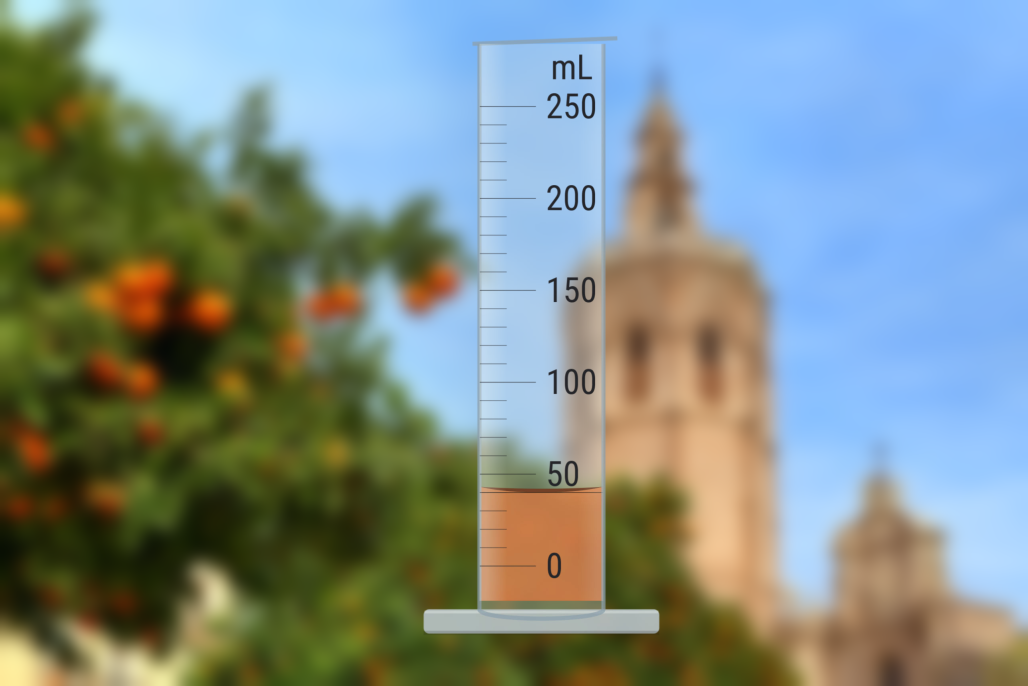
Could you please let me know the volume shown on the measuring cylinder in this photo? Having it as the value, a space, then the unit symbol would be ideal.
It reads 40 mL
